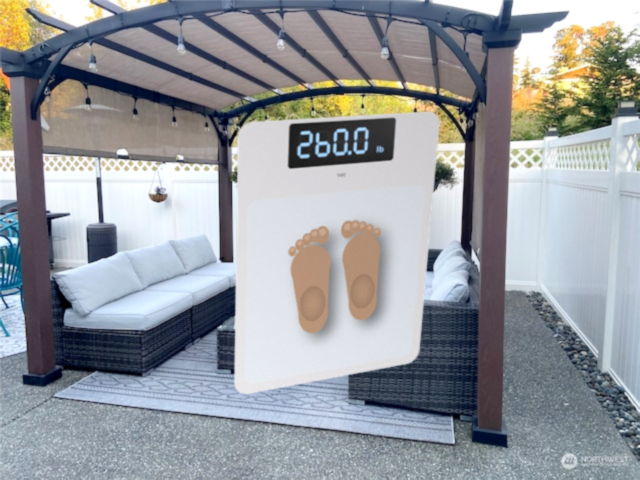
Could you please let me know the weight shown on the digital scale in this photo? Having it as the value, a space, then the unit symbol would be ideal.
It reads 260.0 lb
